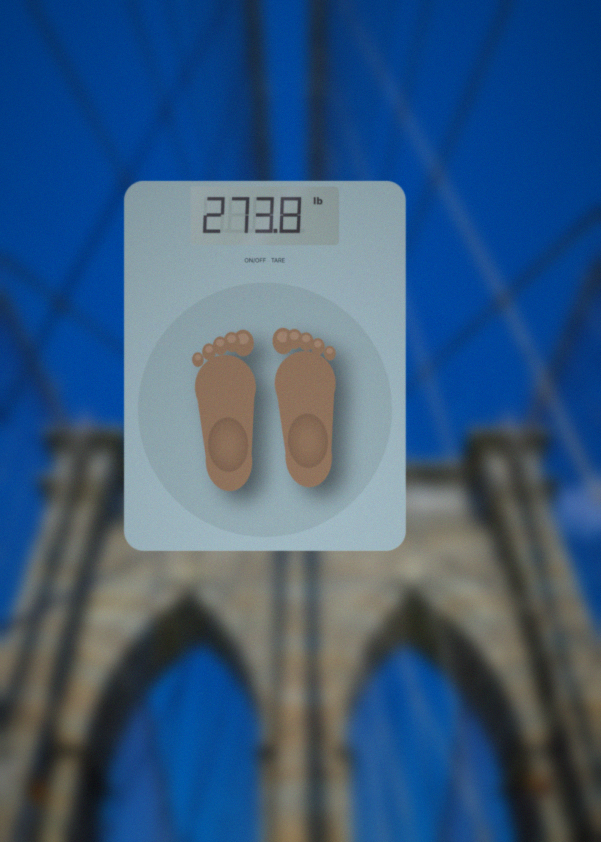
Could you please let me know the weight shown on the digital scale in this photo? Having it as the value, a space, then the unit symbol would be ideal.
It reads 273.8 lb
